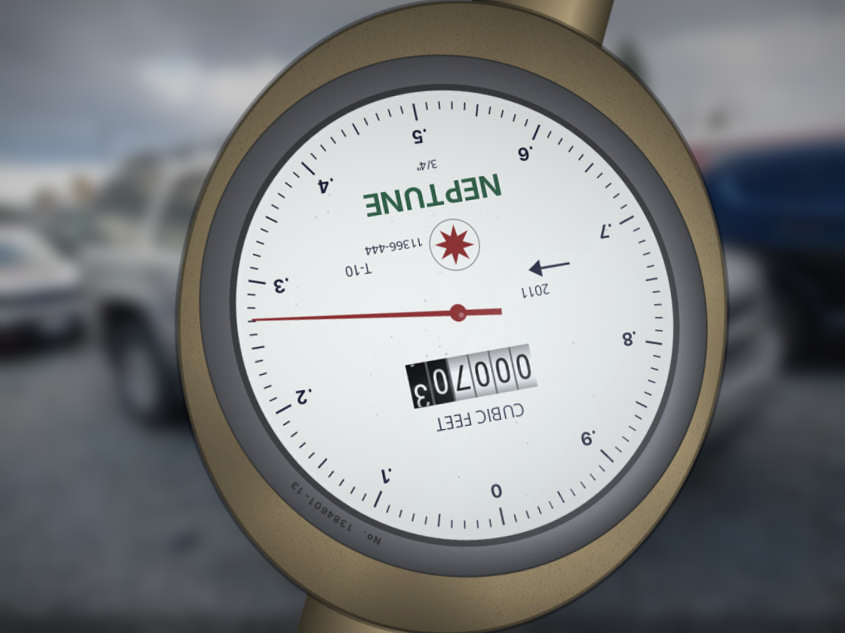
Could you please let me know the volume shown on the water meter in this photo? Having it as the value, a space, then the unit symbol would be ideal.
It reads 703.27 ft³
